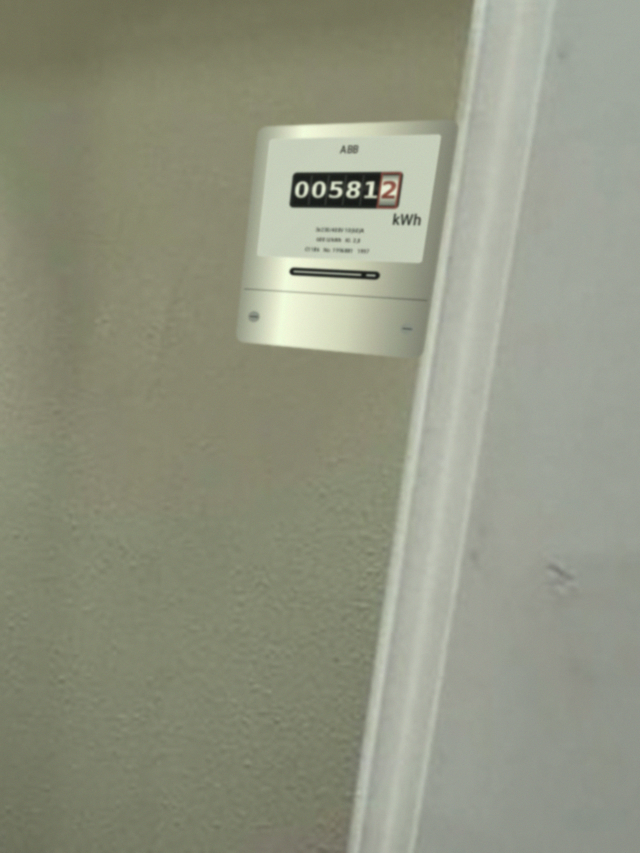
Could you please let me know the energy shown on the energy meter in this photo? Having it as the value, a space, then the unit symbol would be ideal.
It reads 581.2 kWh
